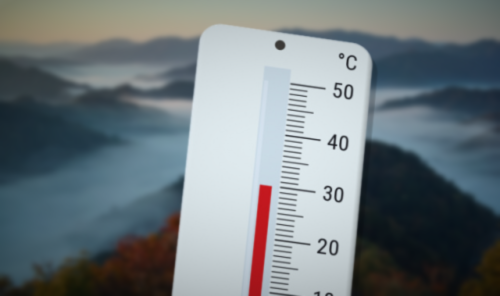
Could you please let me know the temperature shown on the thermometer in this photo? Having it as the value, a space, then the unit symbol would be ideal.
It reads 30 °C
